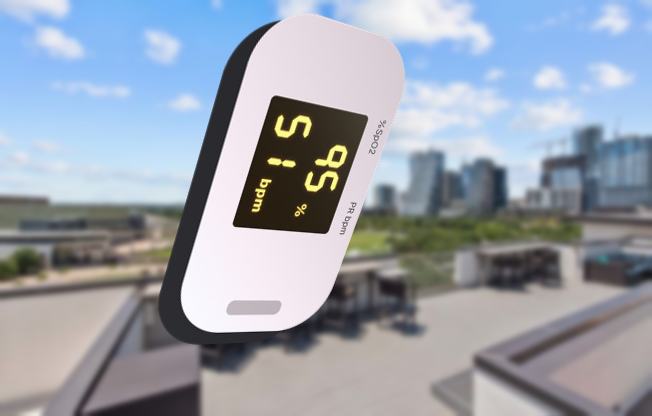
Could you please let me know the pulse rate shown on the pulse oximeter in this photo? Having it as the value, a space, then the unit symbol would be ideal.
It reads 51 bpm
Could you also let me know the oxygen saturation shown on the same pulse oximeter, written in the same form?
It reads 95 %
